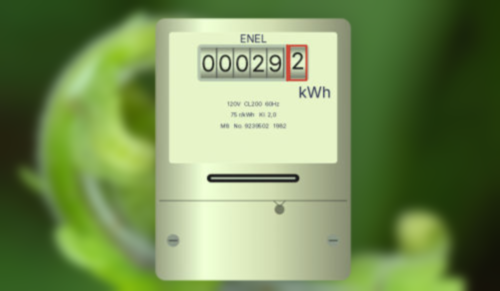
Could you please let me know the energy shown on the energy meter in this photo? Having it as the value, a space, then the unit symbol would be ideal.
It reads 29.2 kWh
